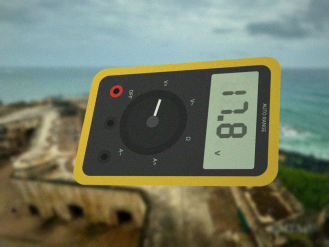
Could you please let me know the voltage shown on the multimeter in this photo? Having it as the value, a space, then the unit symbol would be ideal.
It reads 17.8 V
